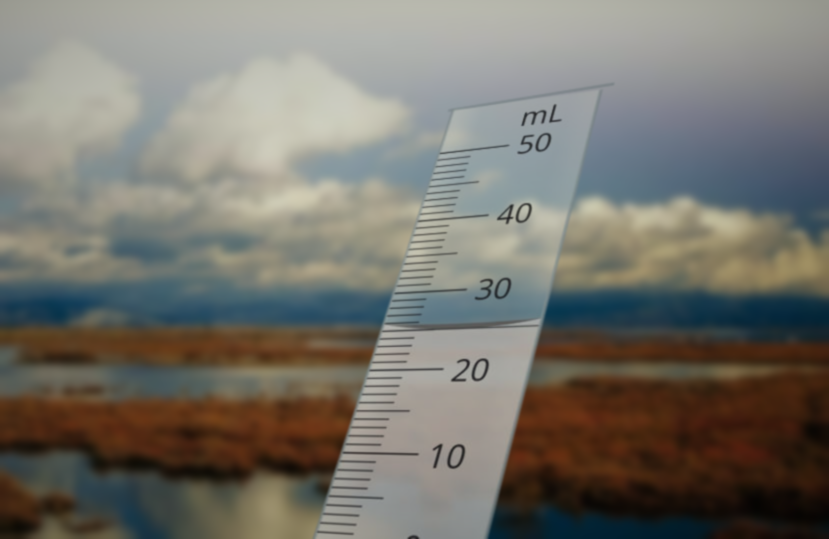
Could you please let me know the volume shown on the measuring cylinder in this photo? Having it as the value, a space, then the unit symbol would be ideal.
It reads 25 mL
